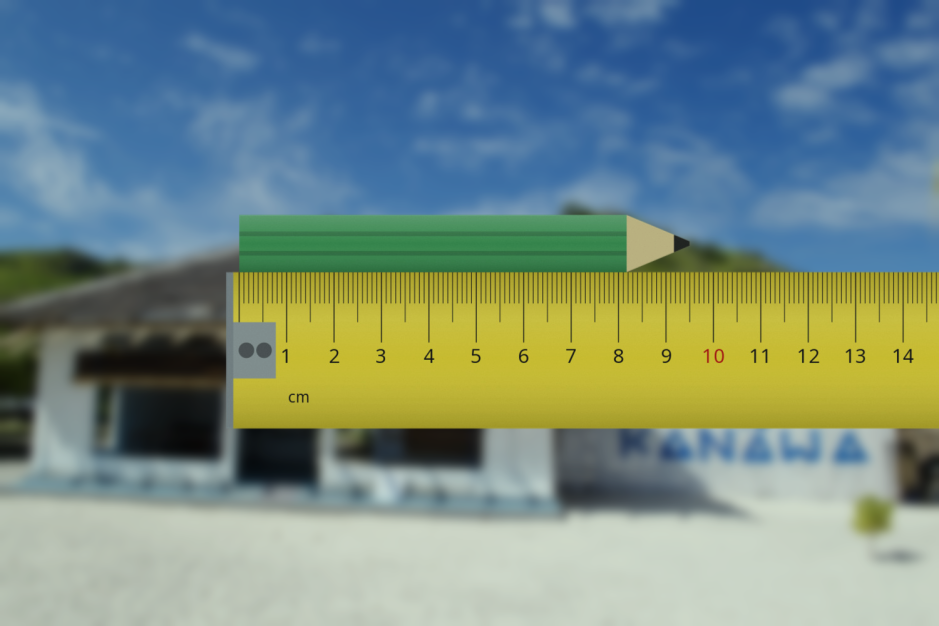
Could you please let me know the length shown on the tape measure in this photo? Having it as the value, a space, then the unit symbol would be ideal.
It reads 9.5 cm
